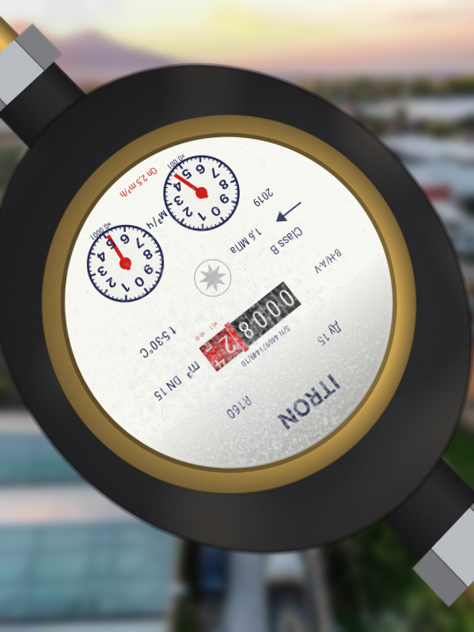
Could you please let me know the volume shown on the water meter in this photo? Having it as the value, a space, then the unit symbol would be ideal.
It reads 8.2445 m³
